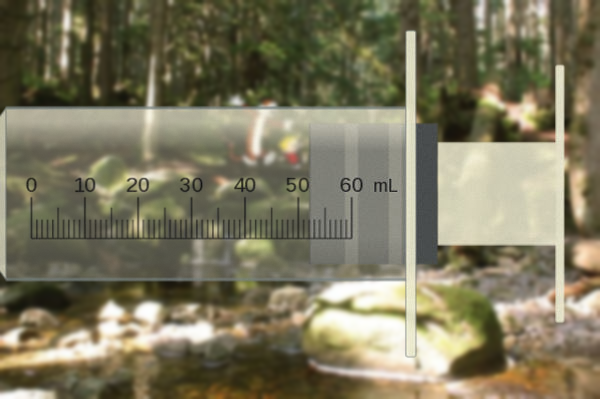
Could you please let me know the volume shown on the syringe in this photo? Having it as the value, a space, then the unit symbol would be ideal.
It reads 52 mL
